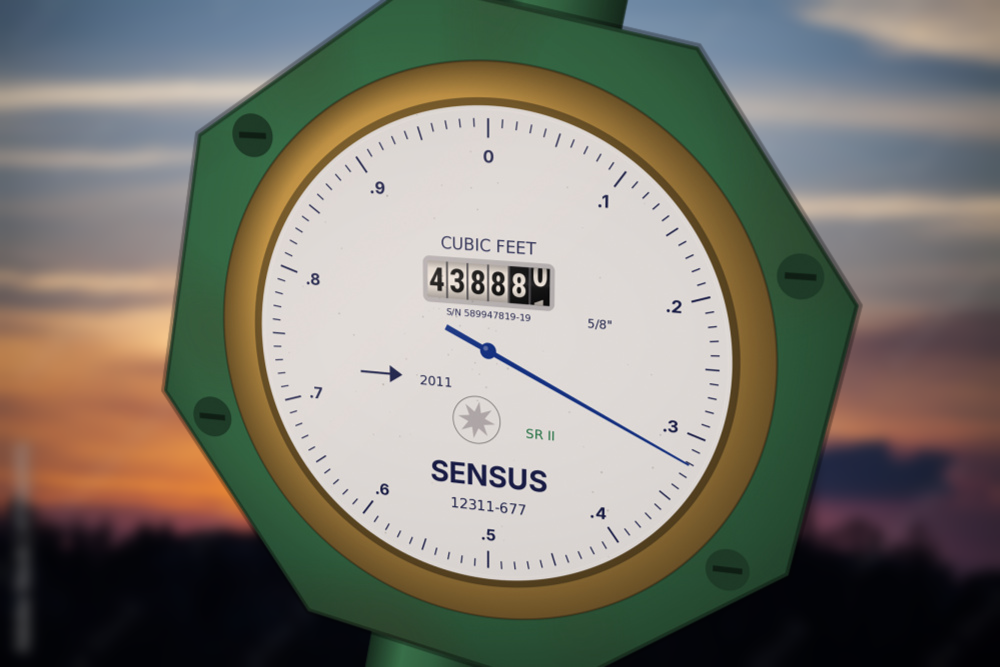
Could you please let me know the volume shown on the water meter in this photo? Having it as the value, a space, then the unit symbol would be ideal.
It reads 438880.32 ft³
